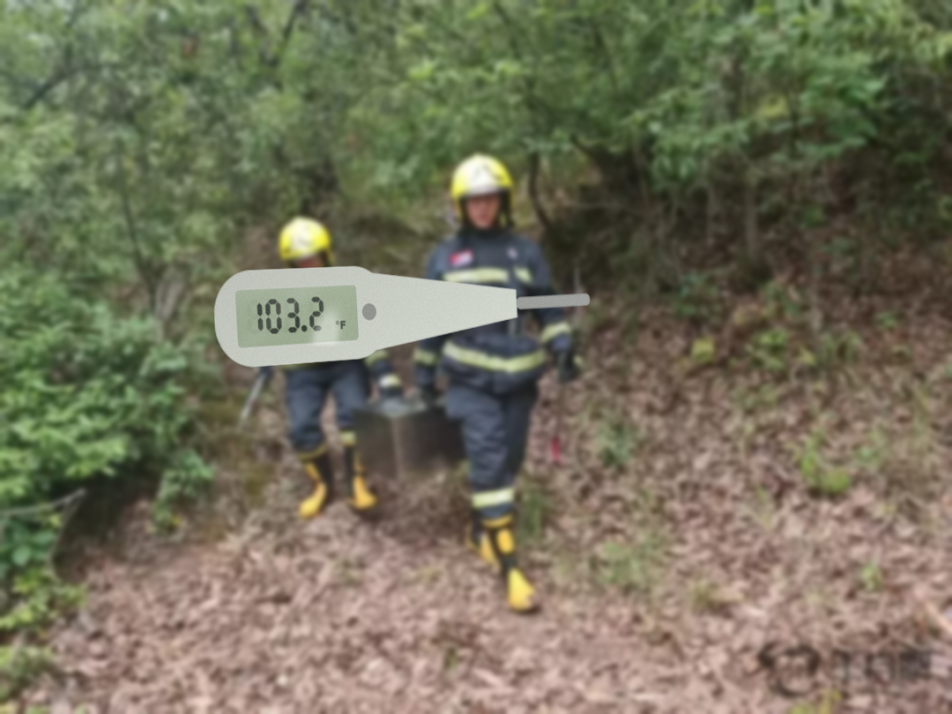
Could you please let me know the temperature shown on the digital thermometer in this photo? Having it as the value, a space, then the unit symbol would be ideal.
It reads 103.2 °F
